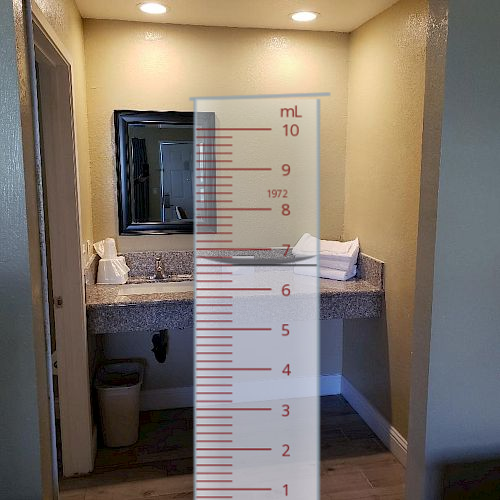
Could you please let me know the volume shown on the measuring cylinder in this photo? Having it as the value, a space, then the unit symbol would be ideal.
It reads 6.6 mL
